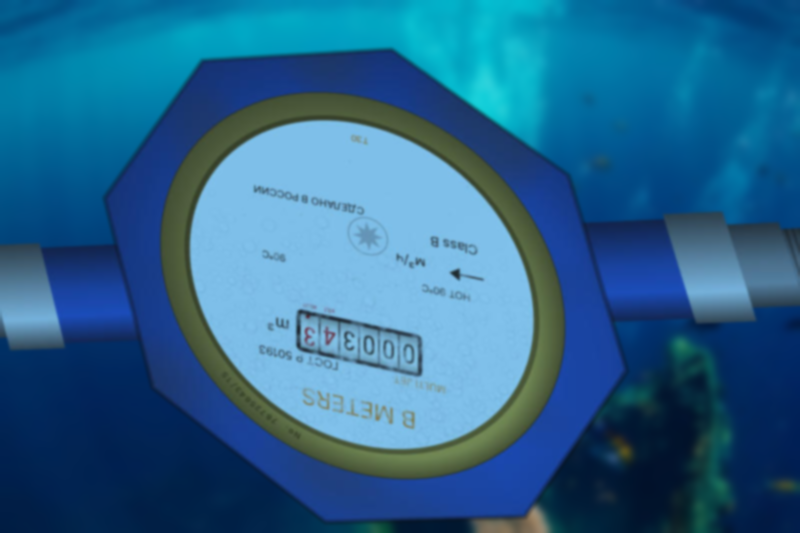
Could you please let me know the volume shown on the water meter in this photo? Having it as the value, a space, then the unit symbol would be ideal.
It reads 3.43 m³
